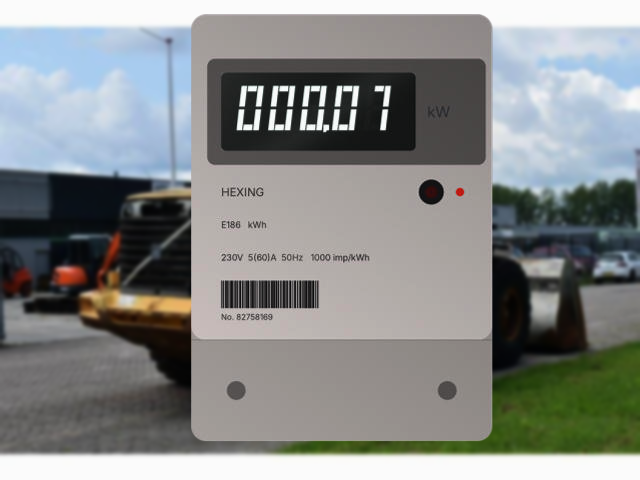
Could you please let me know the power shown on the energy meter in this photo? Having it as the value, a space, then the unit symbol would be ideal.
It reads 0.07 kW
